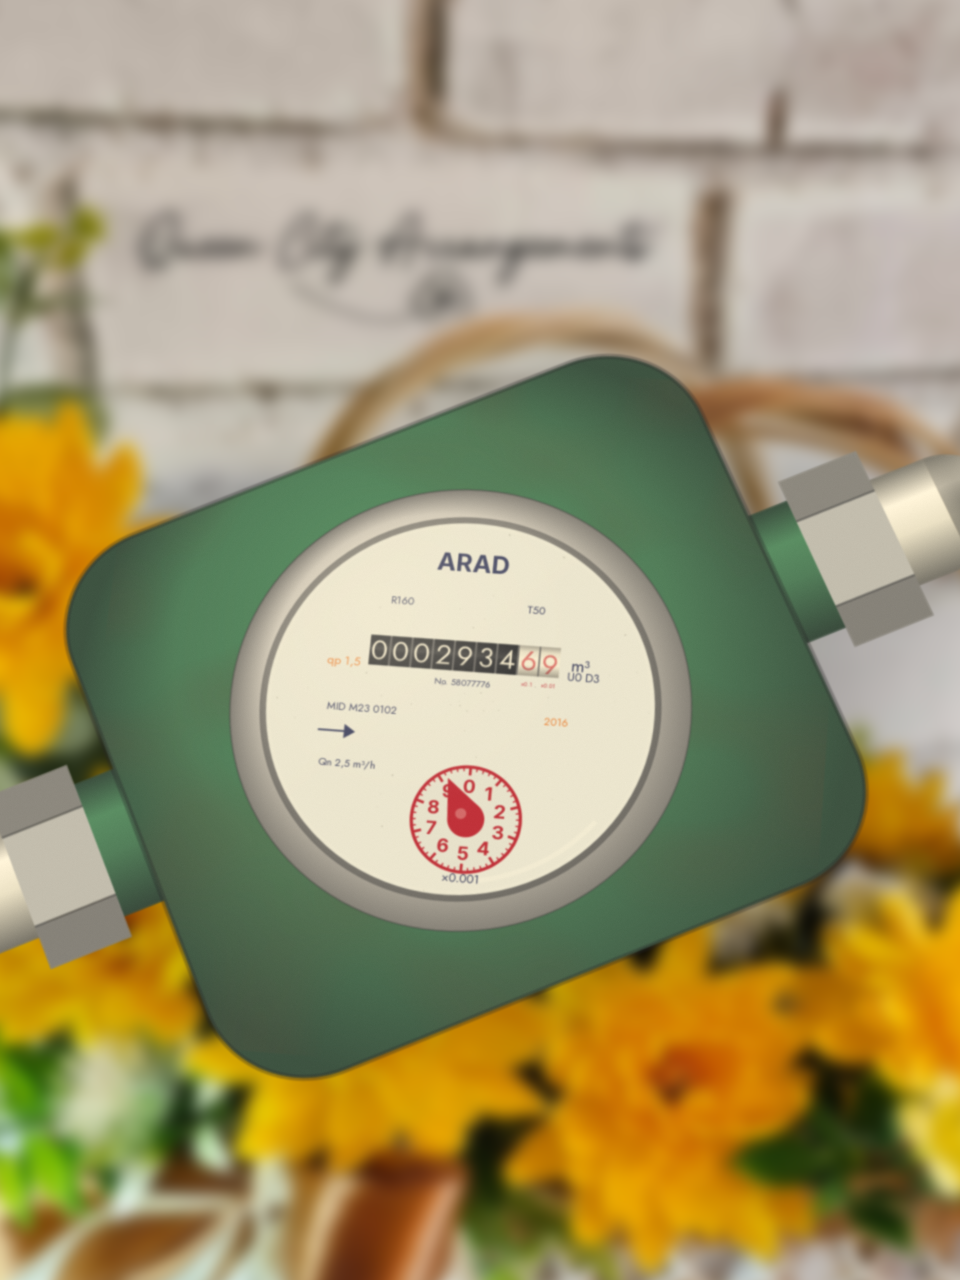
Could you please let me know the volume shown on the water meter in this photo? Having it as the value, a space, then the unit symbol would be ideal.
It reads 2934.689 m³
